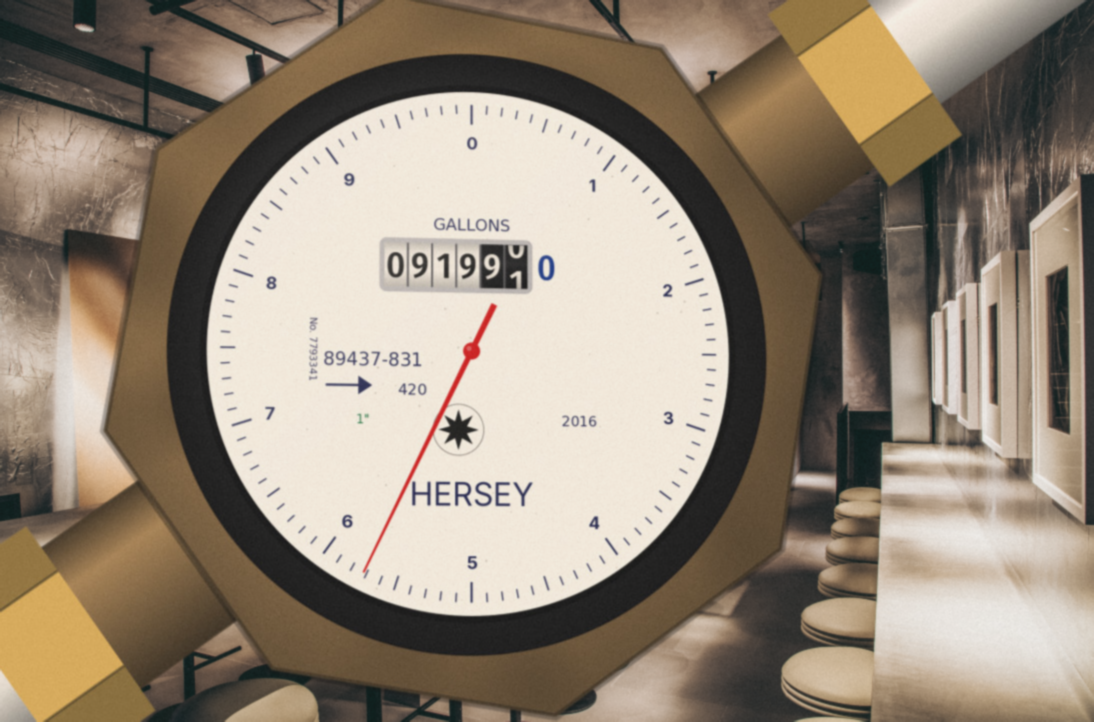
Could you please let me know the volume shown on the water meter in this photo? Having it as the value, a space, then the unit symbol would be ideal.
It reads 919905.7 gal
